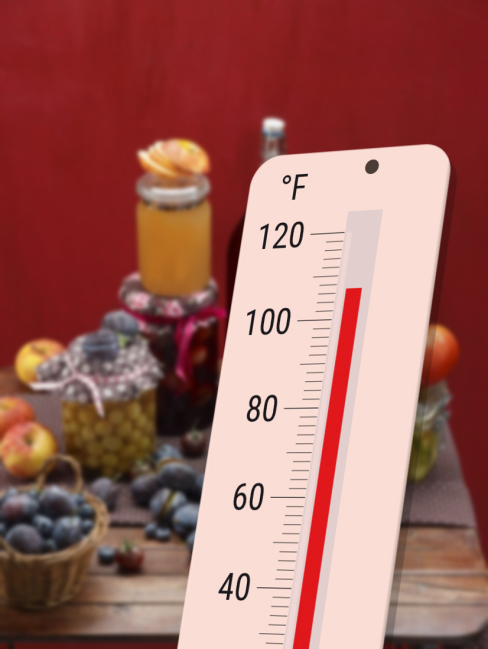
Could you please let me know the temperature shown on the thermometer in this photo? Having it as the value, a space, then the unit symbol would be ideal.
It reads 107 °F
